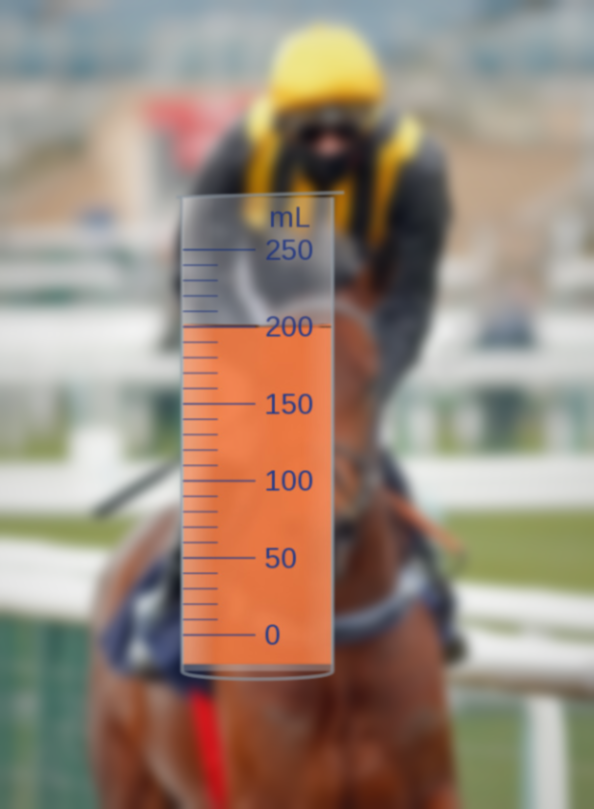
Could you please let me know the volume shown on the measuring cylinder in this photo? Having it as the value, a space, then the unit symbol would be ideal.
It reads 200 mL
